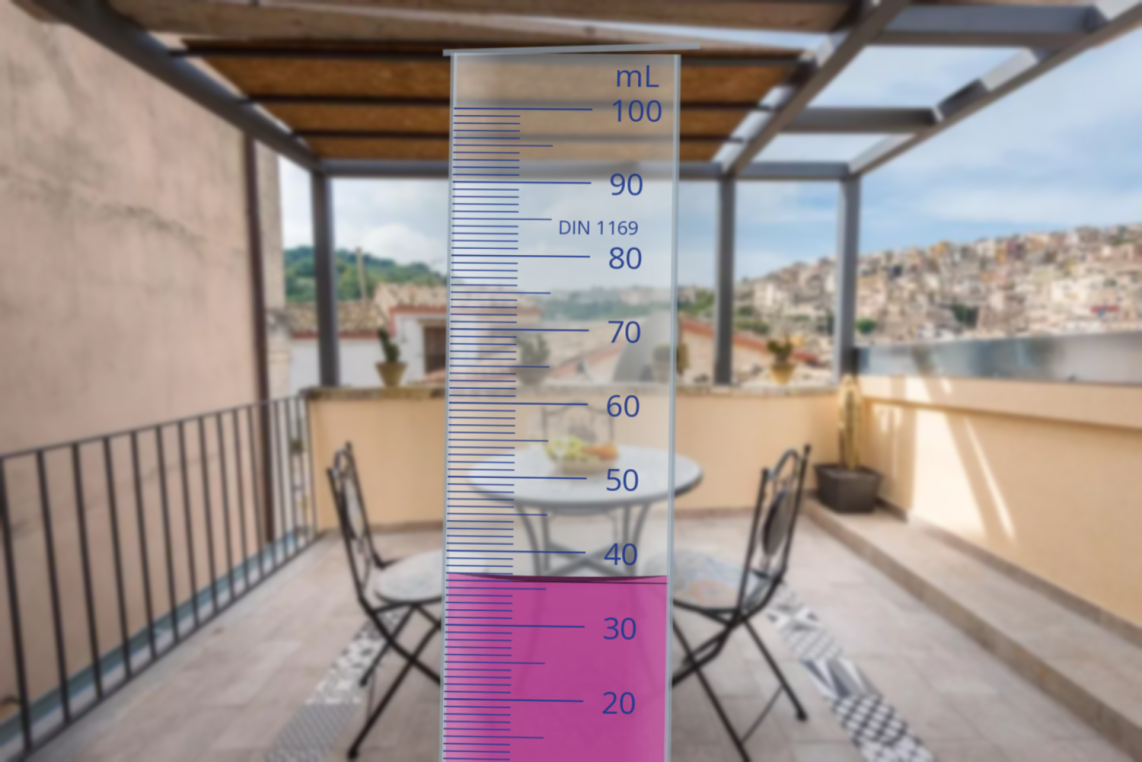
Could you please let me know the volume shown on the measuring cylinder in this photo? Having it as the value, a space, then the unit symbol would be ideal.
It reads 36 mL
